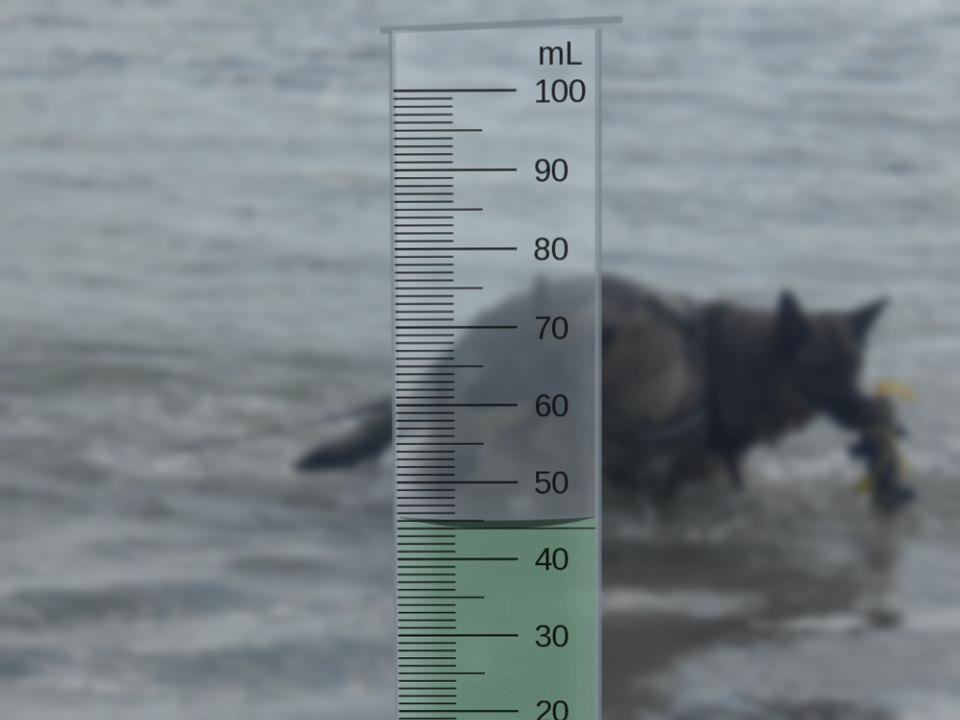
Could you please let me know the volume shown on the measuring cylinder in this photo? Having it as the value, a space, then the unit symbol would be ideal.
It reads 44 mL
